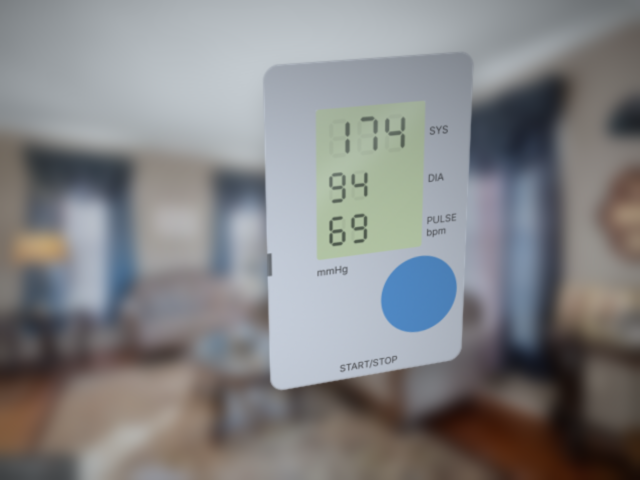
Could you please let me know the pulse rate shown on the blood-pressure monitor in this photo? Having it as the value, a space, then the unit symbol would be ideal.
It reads 69 bpm
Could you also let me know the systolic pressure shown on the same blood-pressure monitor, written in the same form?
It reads 174 mmHg
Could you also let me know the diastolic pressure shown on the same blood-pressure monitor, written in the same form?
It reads 94 mmHg
